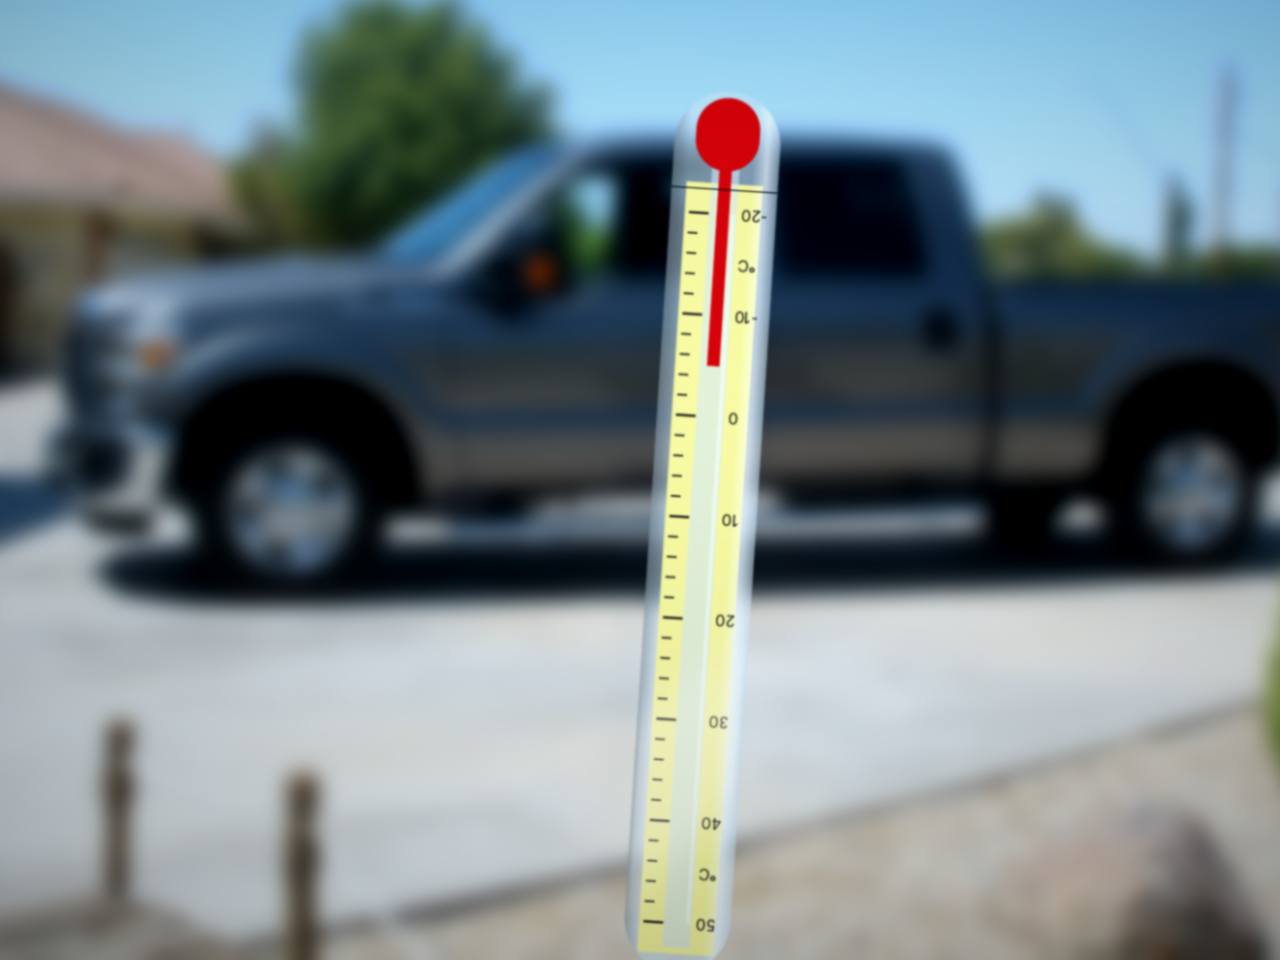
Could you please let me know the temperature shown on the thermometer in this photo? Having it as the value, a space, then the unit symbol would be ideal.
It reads -5 °C
